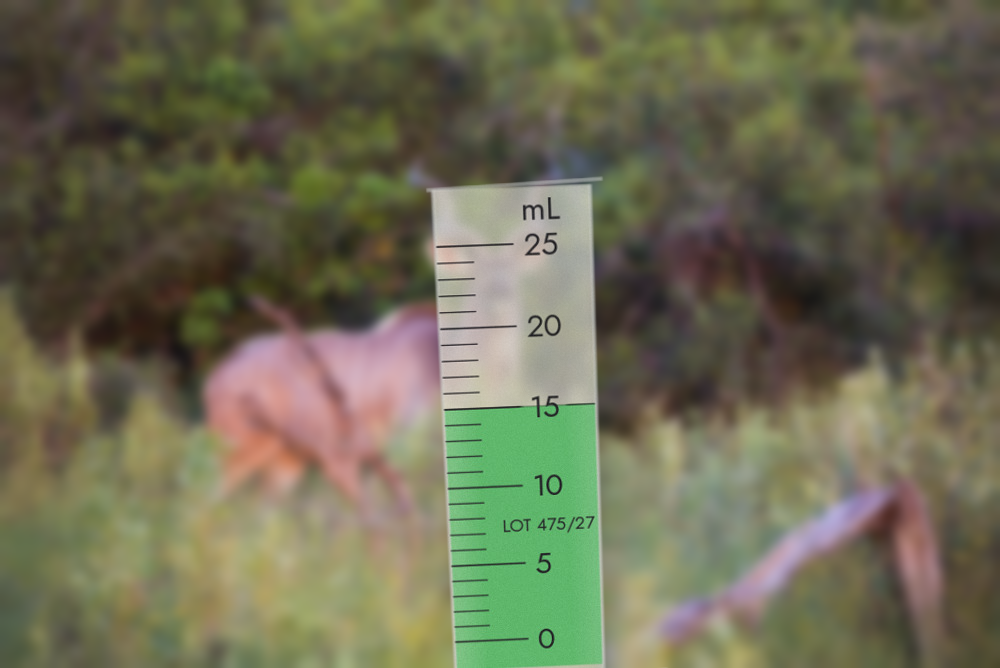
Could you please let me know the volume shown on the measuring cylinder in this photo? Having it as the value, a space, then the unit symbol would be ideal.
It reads 15 mL
